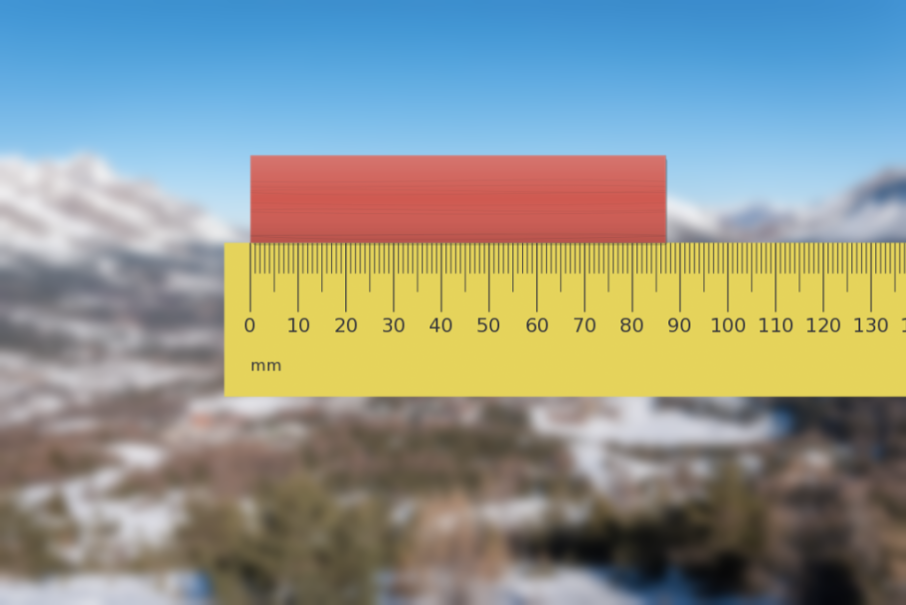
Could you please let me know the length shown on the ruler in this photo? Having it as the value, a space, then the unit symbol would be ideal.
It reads 87 mm
